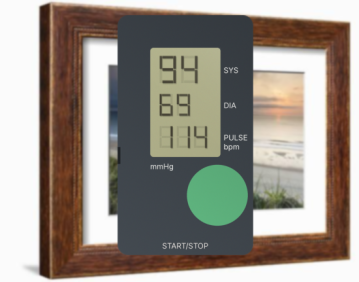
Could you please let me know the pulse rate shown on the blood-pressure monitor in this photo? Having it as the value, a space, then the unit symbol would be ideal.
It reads 114 bpm
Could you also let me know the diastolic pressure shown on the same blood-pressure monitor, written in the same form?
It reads 69 mmHg
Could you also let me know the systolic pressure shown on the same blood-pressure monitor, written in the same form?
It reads 94 mmHg
